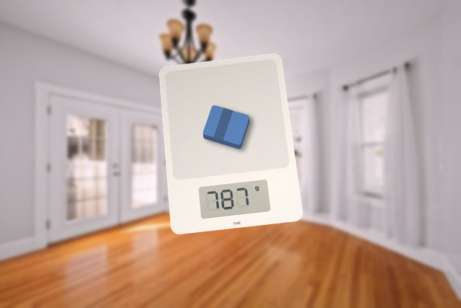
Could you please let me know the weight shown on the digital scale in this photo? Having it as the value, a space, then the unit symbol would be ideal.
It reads 787 g
